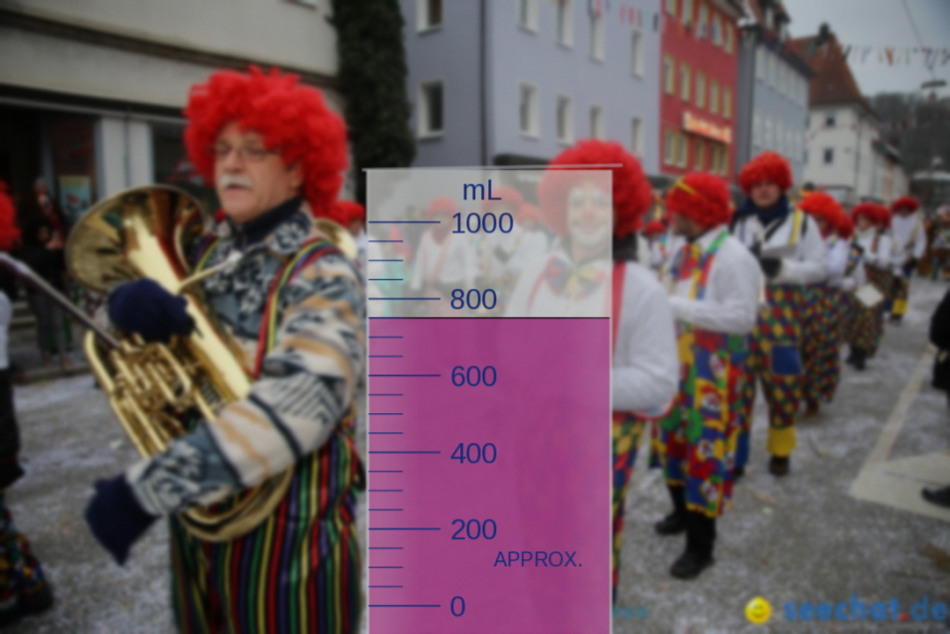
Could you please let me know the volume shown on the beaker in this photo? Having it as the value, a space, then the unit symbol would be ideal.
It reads 750 mL
